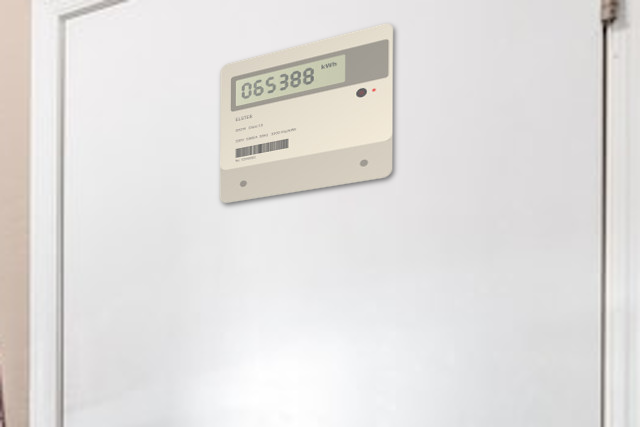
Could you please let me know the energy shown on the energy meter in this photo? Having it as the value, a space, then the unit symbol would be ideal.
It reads 65388 kWh
